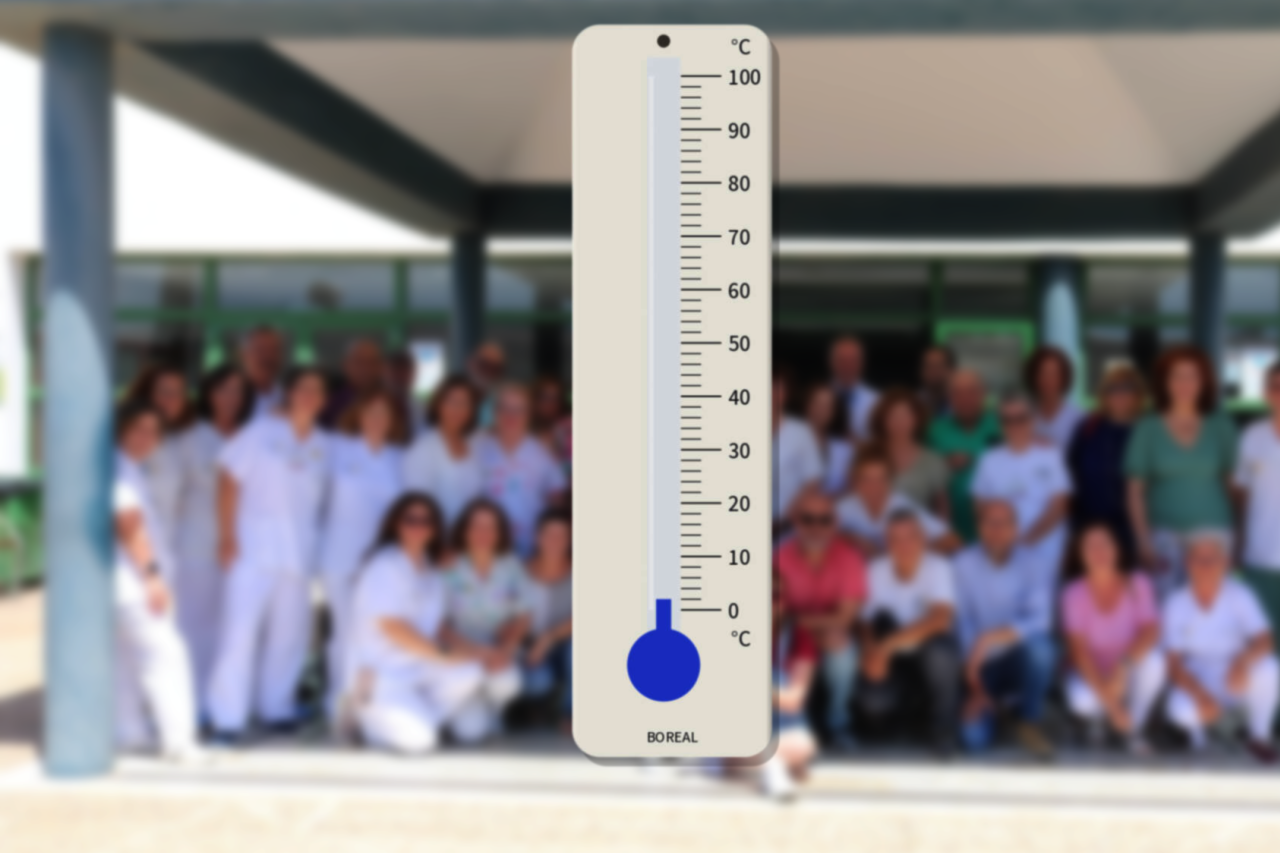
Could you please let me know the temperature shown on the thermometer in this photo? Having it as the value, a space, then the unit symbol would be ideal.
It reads 2 °C
